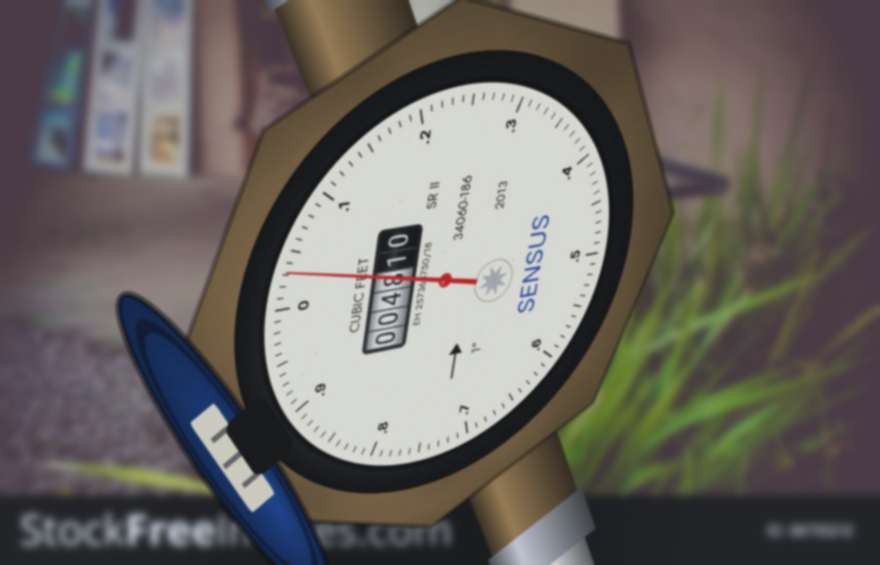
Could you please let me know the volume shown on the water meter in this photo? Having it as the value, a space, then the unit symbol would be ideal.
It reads 4810.03 ft³
